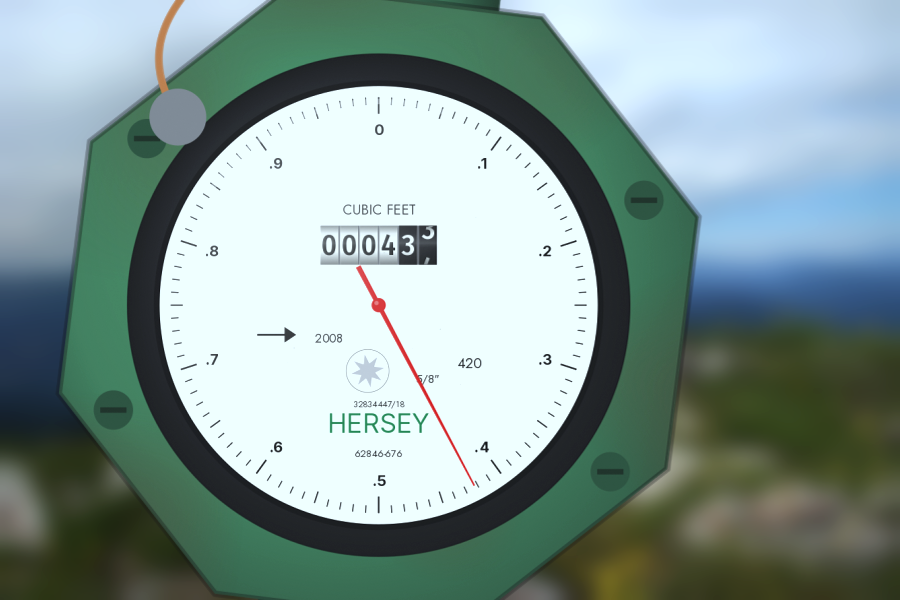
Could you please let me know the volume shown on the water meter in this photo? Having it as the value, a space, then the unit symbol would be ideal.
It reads 433.42 ft³
